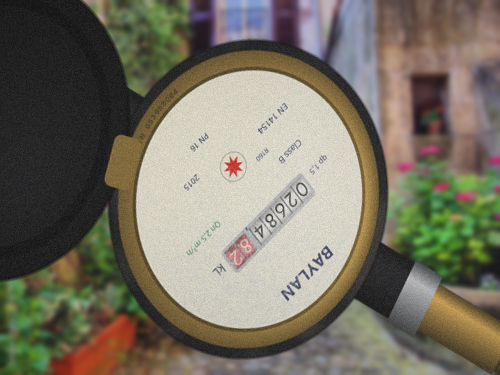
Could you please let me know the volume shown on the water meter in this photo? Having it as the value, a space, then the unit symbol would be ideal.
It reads 2684.82 kL
